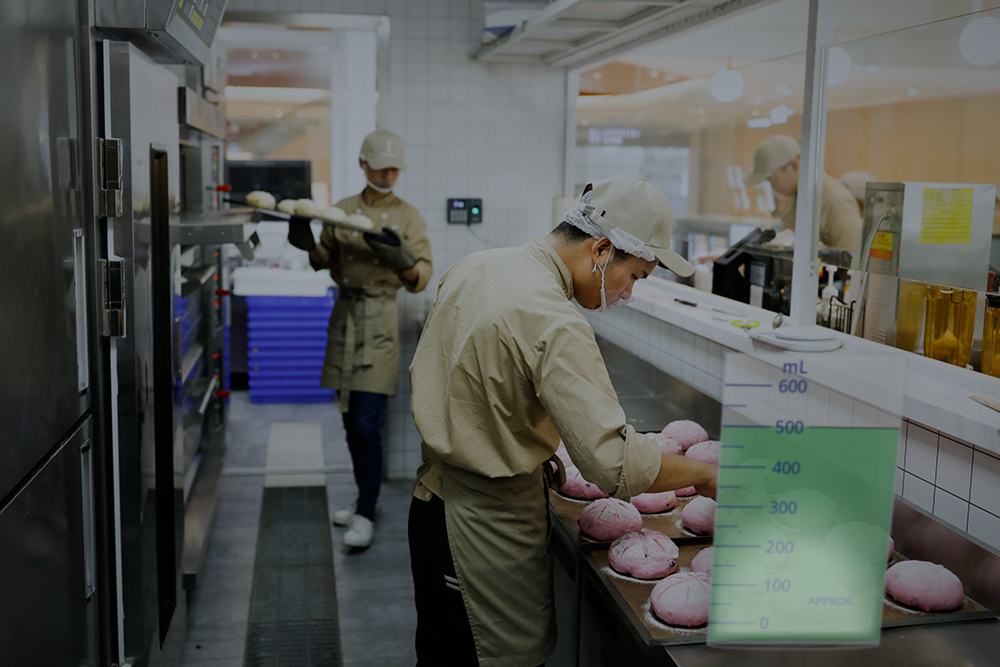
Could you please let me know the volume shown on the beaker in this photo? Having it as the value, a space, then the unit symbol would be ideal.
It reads 500 mL
